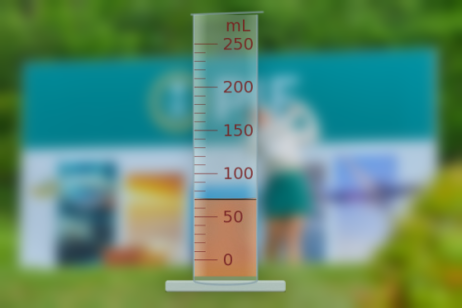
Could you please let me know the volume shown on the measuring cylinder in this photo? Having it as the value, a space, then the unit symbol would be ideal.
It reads 70 mL
